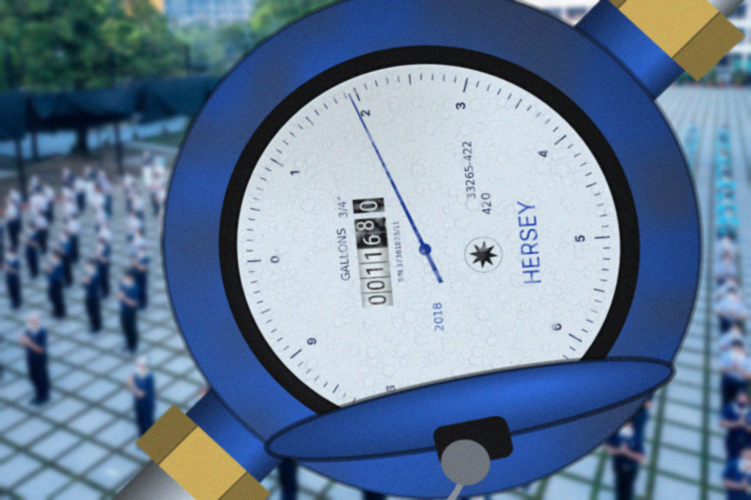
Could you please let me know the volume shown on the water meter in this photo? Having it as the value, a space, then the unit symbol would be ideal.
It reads 11681.9 gal
